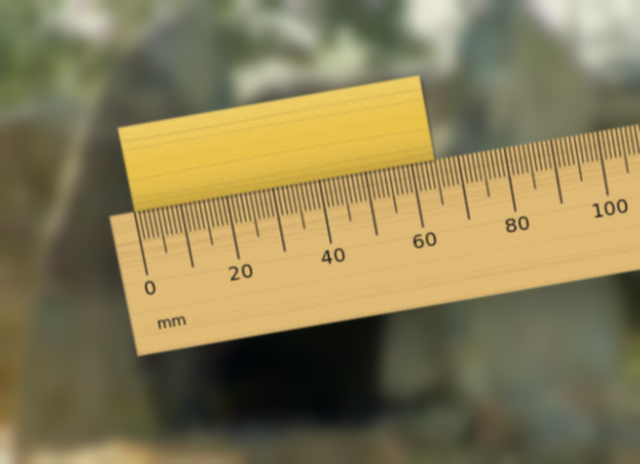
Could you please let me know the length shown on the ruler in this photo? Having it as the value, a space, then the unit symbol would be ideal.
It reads 65 mm
